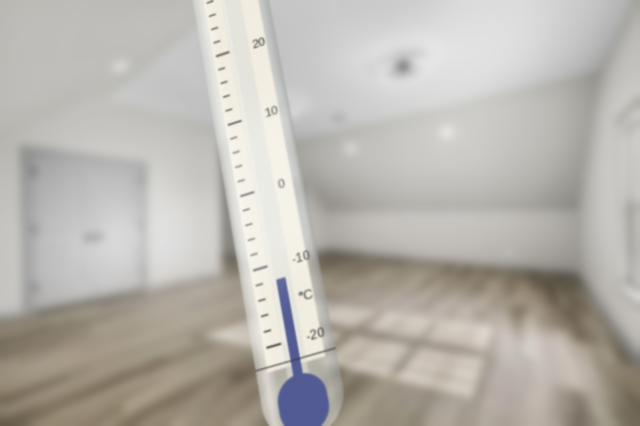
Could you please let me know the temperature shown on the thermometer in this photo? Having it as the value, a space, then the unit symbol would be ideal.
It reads -12 °C
